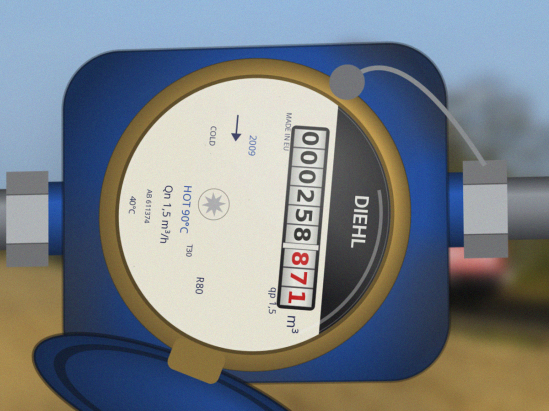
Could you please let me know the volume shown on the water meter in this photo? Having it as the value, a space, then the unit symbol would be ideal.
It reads 258.871 m³
